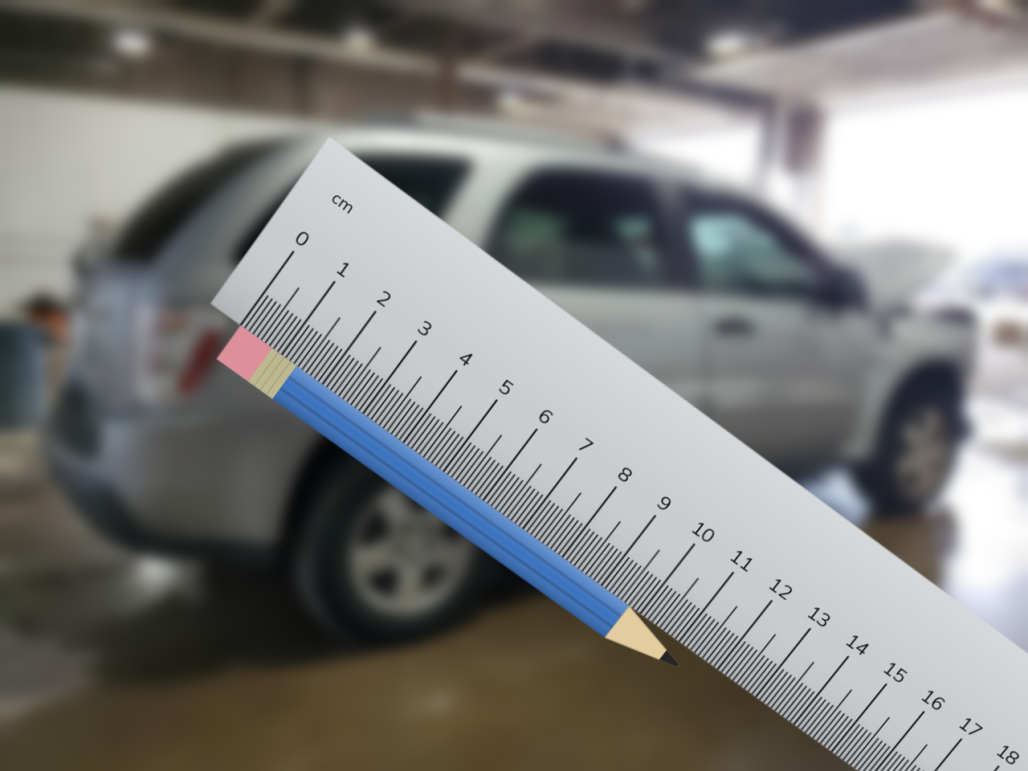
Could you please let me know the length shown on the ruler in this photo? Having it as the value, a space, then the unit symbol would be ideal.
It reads 11.3 cm
